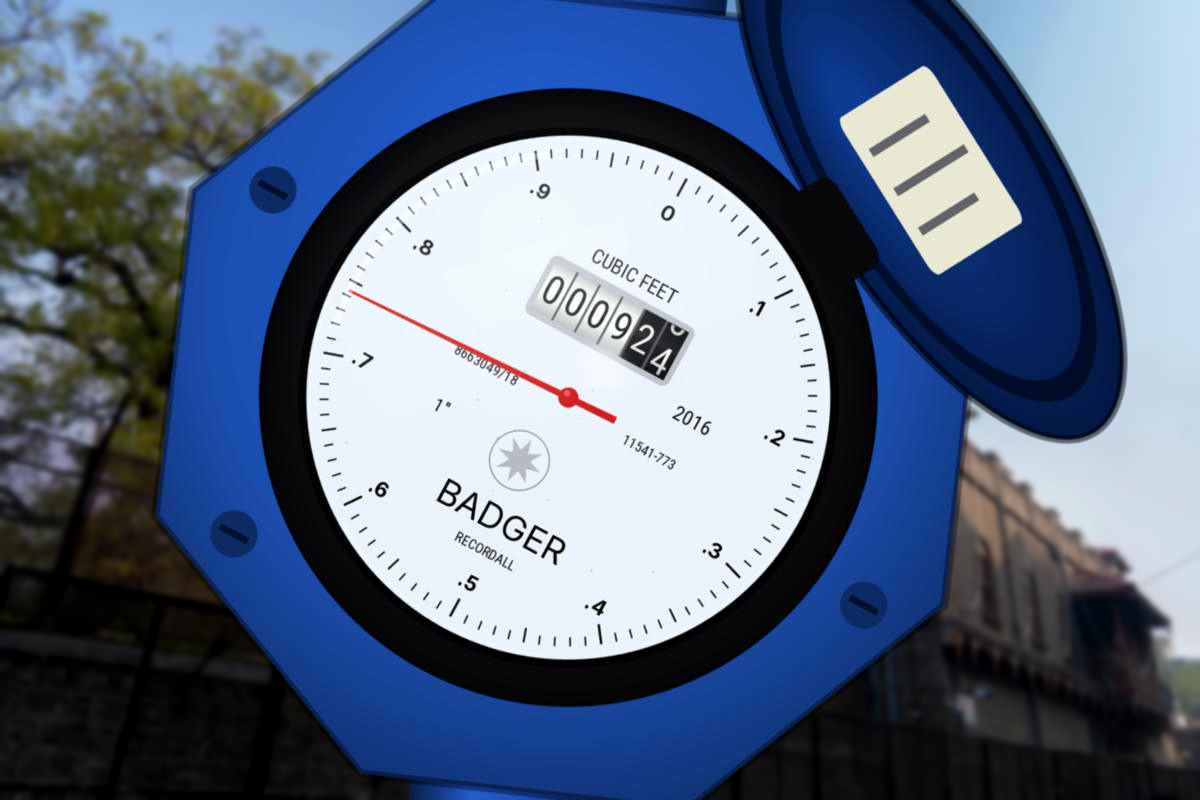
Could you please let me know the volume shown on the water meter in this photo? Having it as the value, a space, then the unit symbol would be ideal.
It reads 923.74 ft³
